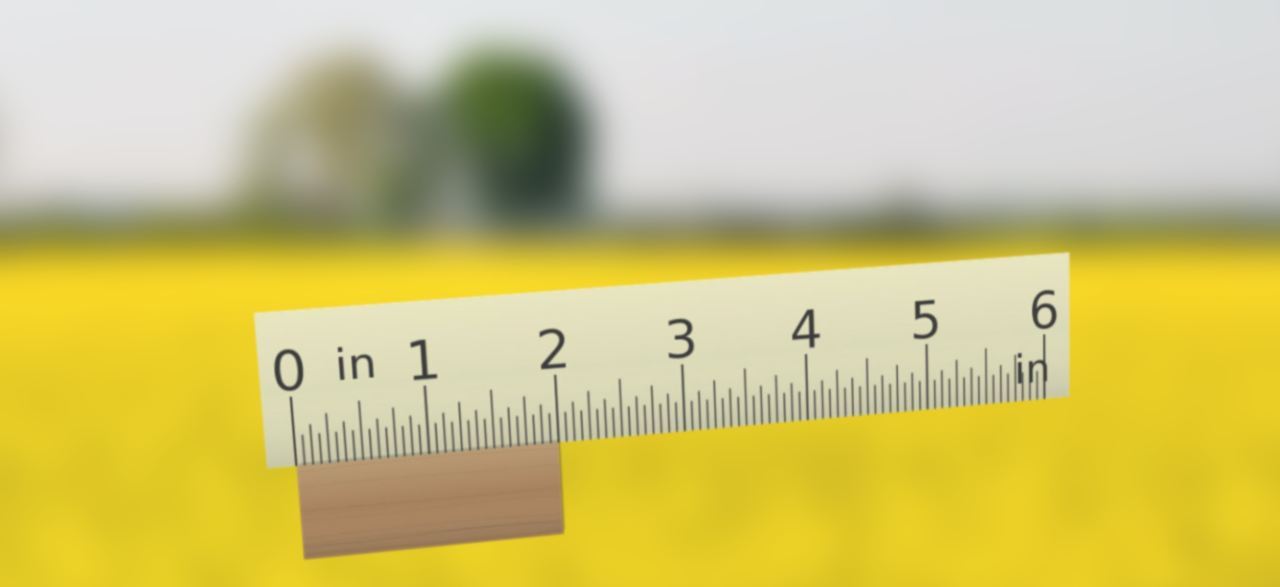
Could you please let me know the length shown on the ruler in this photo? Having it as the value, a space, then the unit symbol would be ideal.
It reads 2 in
